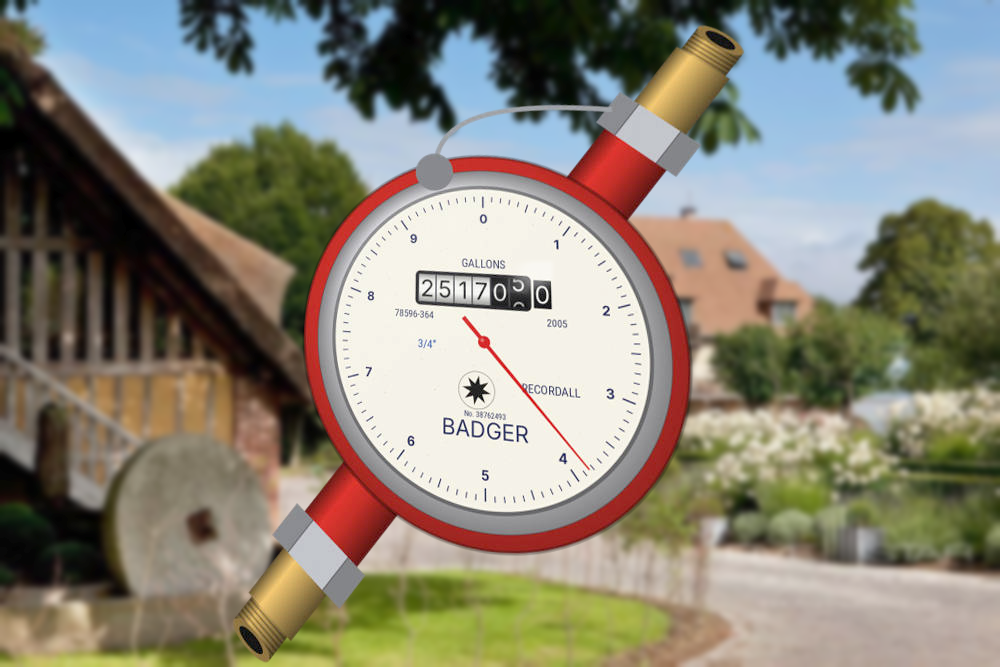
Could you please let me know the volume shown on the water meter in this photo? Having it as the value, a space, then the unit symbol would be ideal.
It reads 2517053.8 gal
